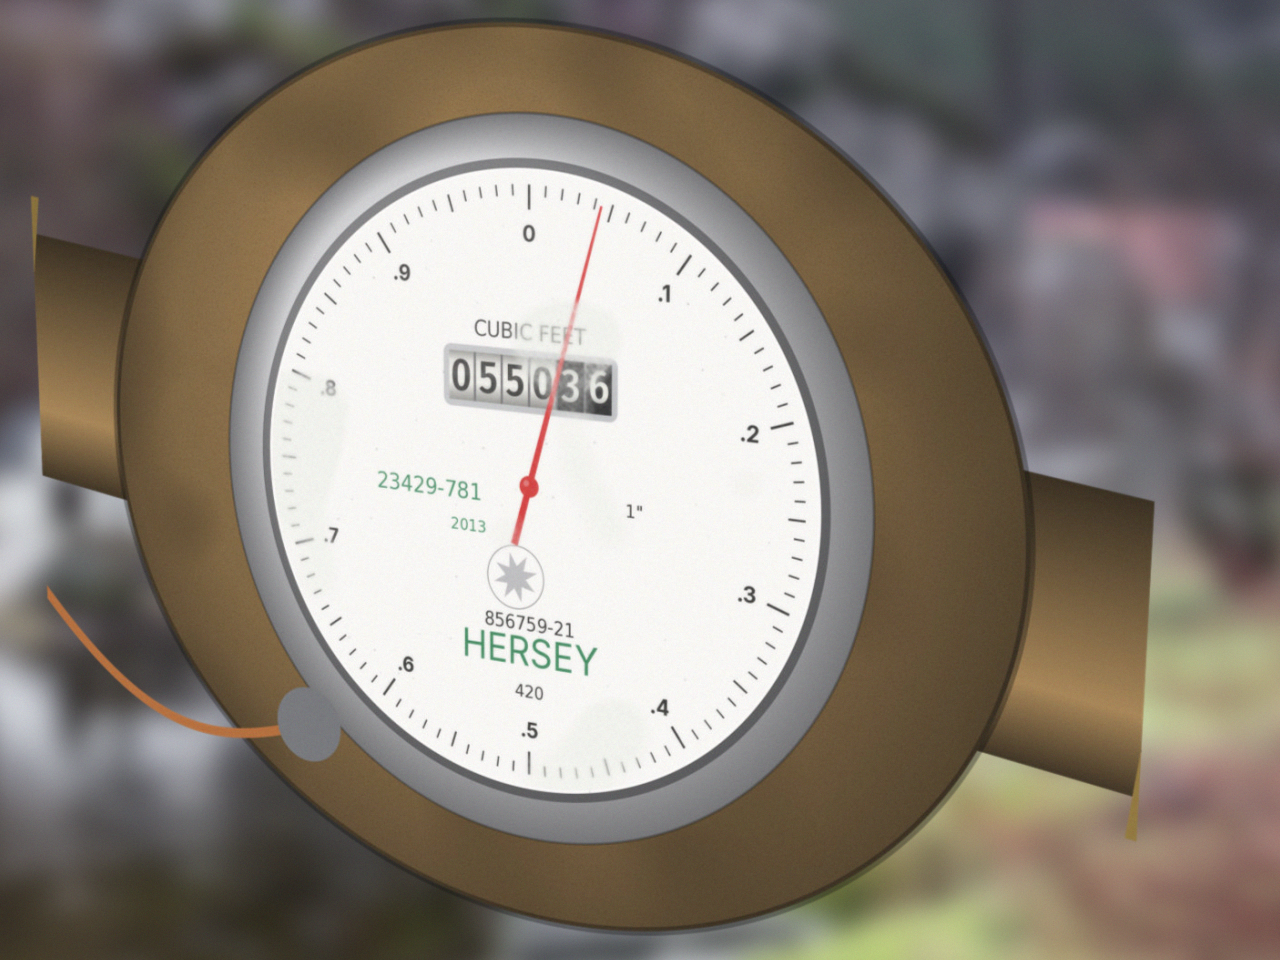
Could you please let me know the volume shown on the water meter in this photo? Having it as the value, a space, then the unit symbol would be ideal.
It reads 55036.04 ft³
